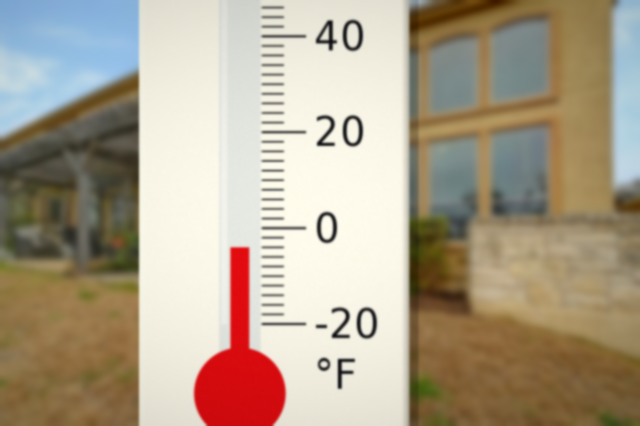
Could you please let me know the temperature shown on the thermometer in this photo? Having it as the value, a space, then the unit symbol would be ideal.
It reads -4 °F
